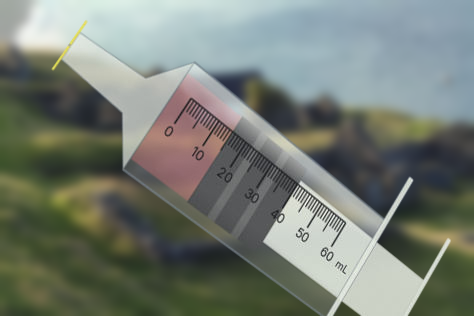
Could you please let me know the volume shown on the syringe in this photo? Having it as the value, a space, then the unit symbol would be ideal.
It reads 15 mL
